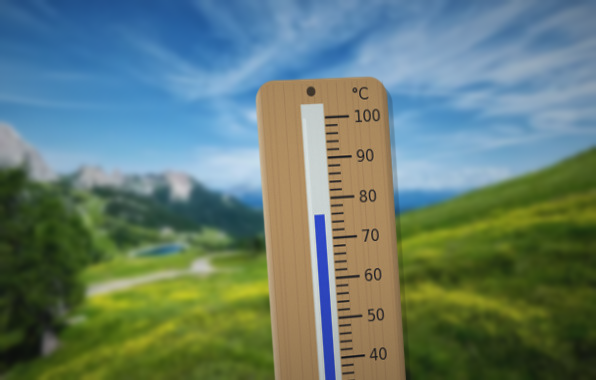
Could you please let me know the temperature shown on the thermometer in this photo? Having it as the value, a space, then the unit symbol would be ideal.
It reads 76 °C
